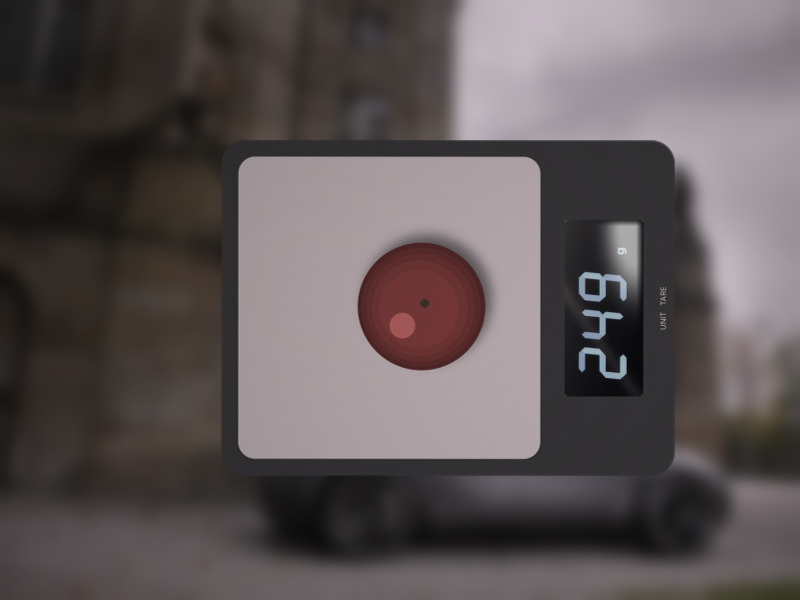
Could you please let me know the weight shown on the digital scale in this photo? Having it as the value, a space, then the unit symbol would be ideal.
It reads 249 g
